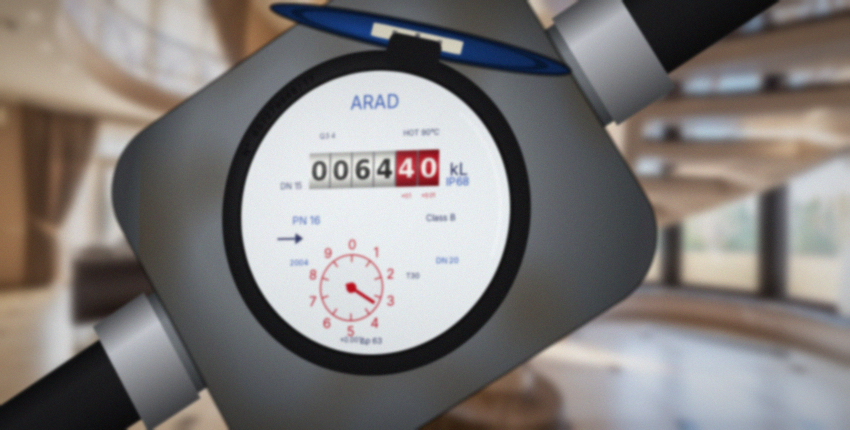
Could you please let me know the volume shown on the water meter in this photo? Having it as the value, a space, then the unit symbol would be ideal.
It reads 64.403 kL
